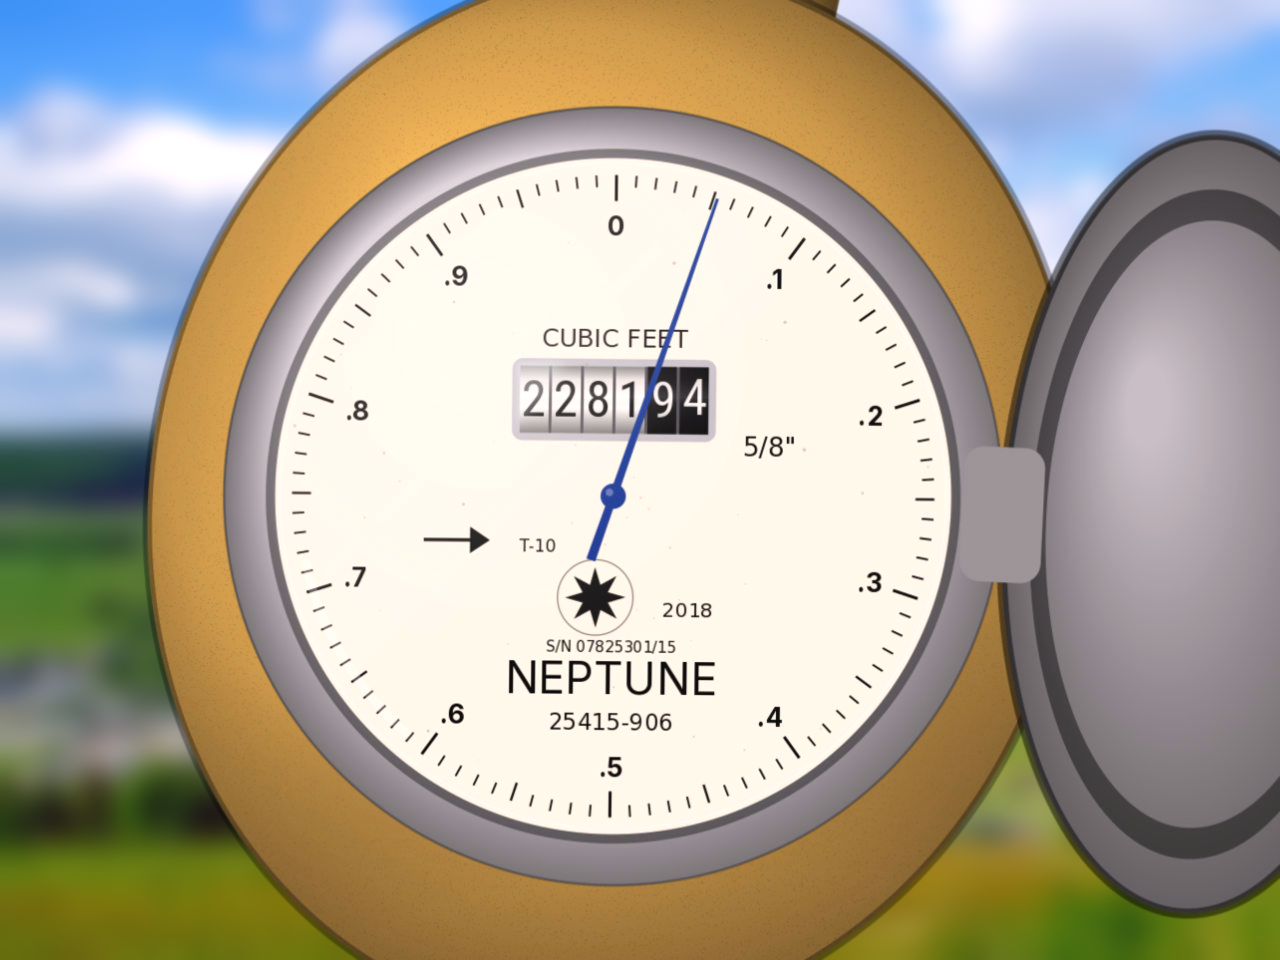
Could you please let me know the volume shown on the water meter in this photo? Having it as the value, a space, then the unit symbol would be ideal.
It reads 228194.05 ft³
